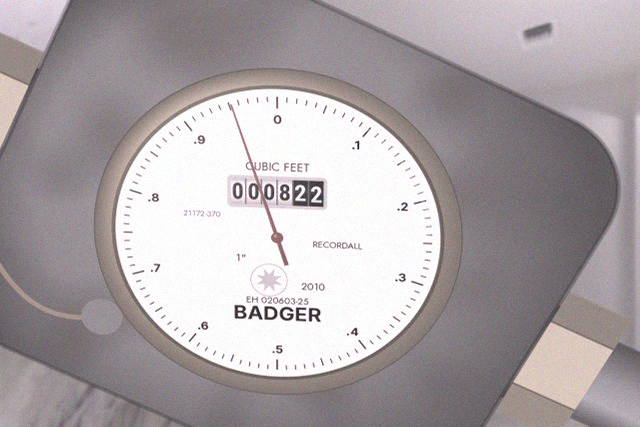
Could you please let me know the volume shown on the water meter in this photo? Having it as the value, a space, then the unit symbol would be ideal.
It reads 821.95 ft³
